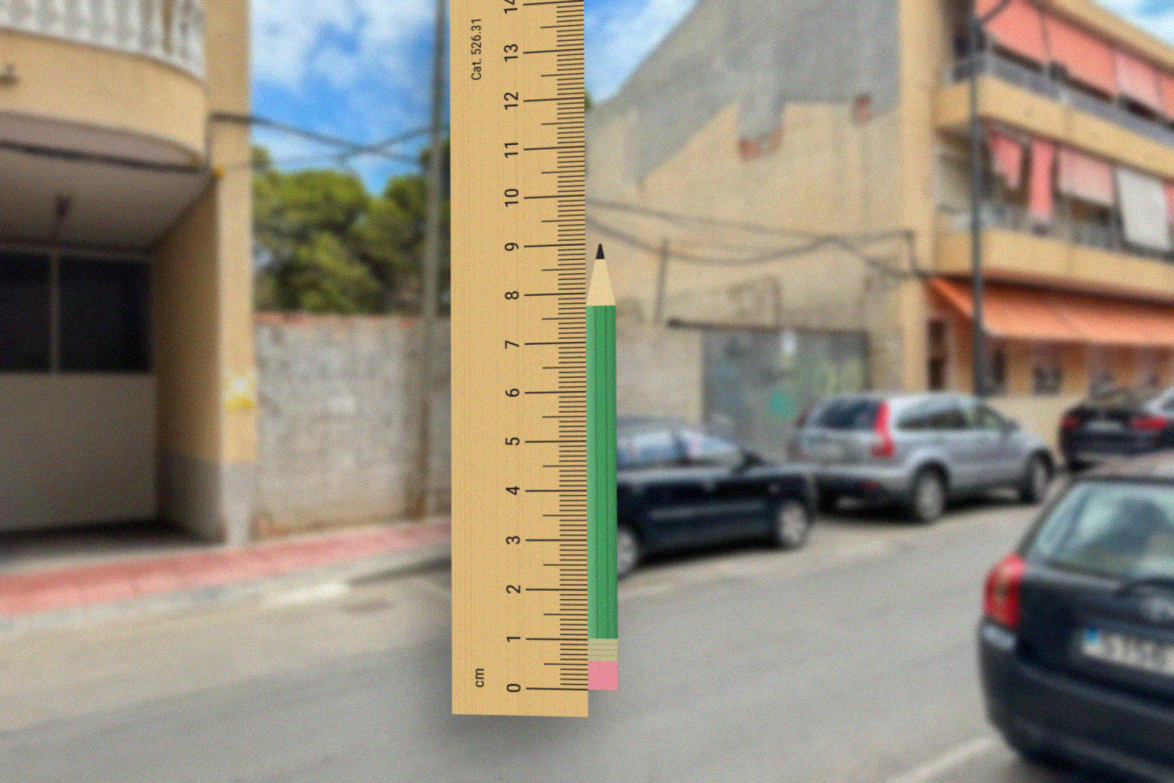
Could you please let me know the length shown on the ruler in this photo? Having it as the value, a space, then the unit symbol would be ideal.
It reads 9 cm
